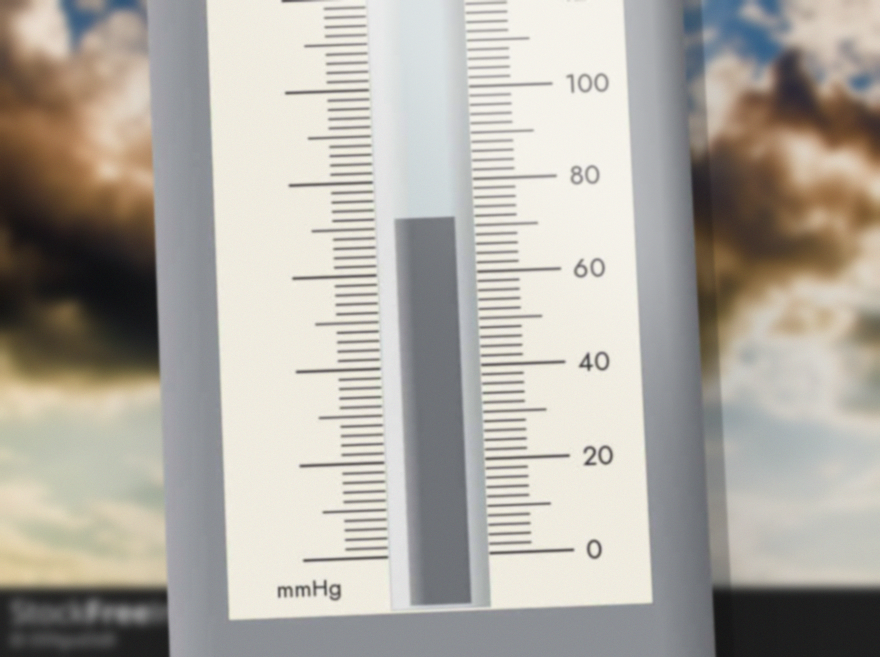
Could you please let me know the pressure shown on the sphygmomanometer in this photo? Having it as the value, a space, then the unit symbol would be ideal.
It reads 72 mmHg
